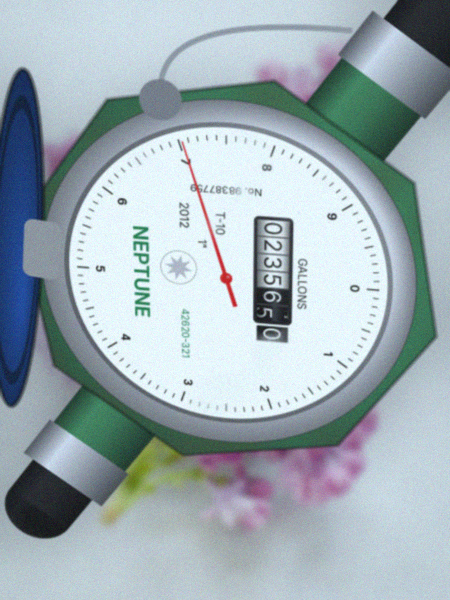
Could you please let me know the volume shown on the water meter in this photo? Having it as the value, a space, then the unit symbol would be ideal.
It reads 235647.0 gal
